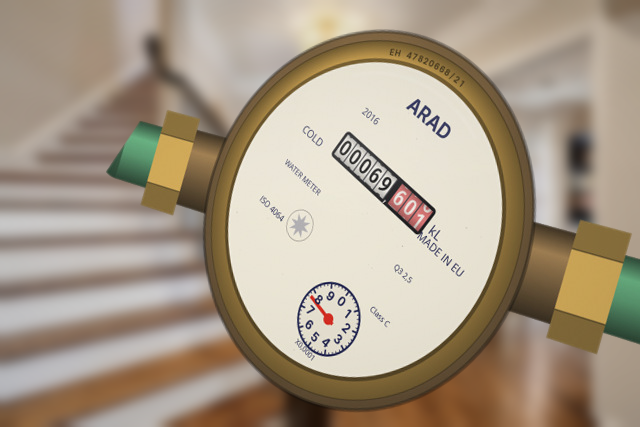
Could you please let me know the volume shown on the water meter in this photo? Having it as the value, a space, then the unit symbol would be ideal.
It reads 69.6007 kL
